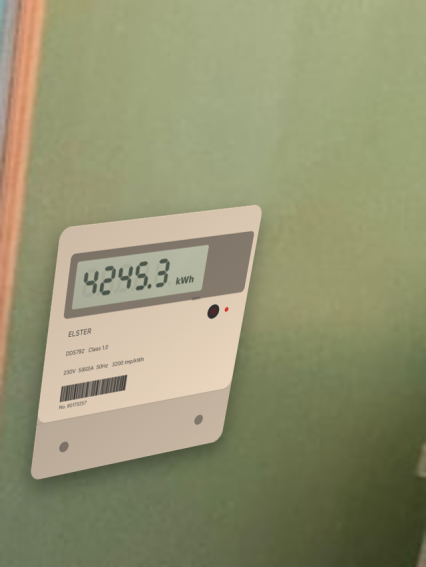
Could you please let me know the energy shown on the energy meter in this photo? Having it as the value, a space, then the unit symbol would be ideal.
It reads 4245.3 kWh
